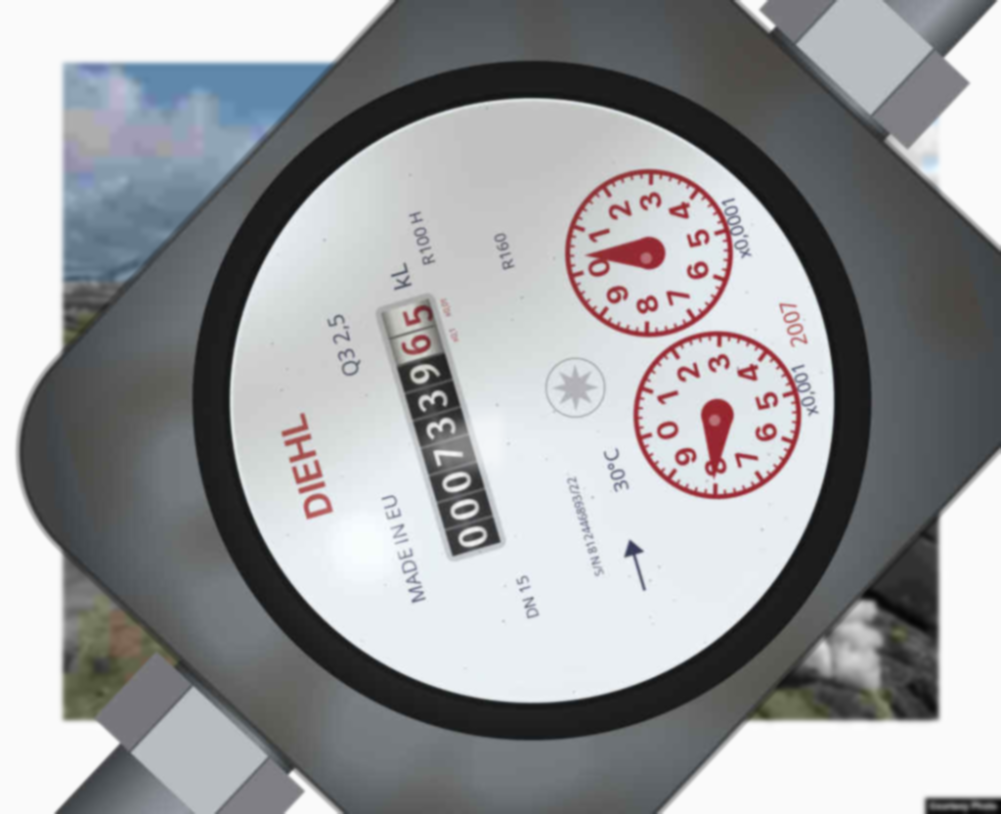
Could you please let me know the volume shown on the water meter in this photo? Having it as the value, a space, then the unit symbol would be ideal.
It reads 7339.6480 kL
